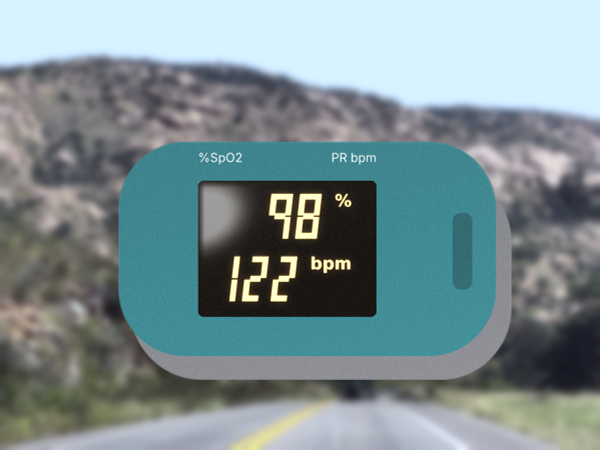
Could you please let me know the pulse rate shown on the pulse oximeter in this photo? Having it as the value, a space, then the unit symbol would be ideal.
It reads 122 bpm
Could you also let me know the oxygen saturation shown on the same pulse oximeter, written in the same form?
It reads 98 %
